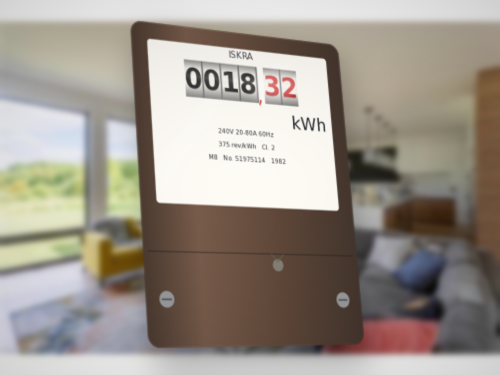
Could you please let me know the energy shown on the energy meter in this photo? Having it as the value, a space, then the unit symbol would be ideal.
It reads 18.32 kWh
